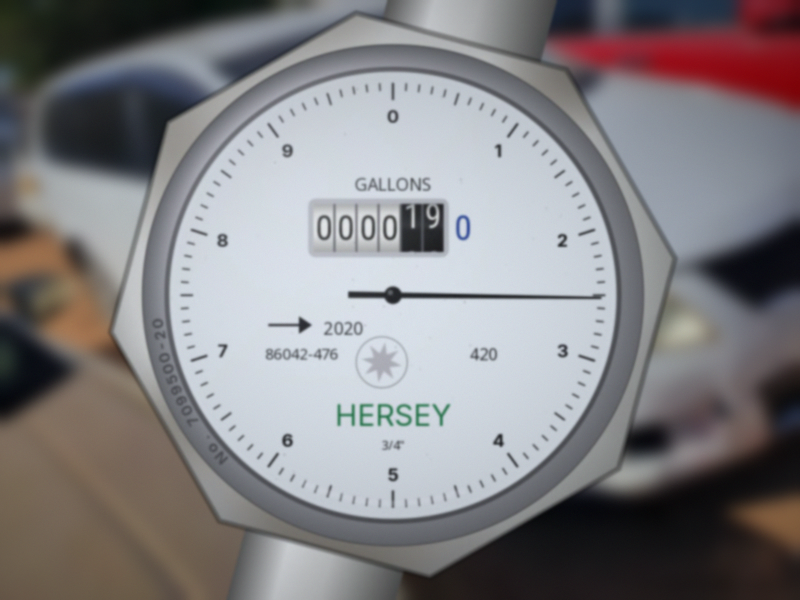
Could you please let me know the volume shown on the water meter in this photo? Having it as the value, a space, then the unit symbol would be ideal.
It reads 192.5 gal
